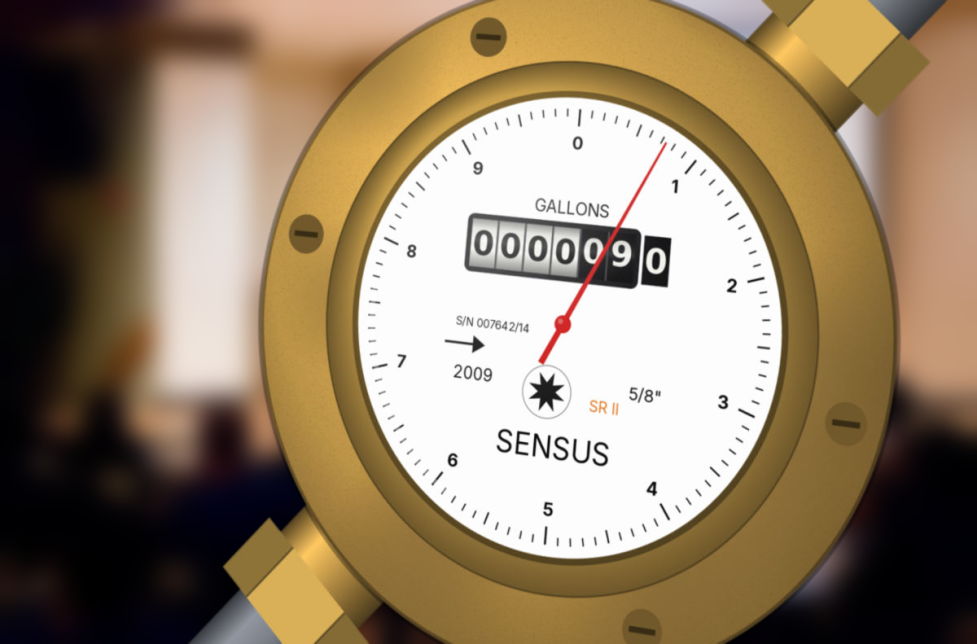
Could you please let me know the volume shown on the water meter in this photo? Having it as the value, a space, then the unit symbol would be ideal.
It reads 90.7 gal
